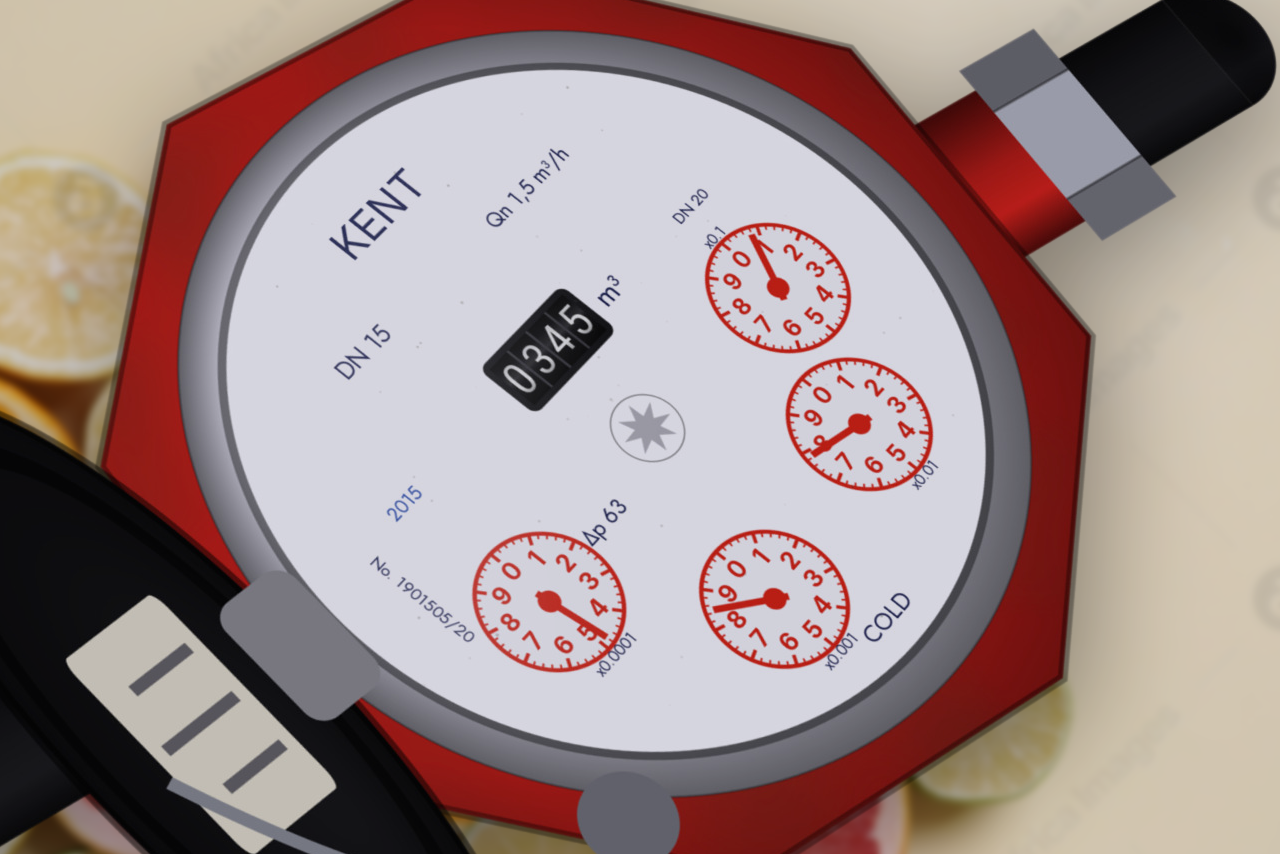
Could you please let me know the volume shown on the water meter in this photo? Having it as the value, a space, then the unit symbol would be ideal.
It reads 345.0784 m³
